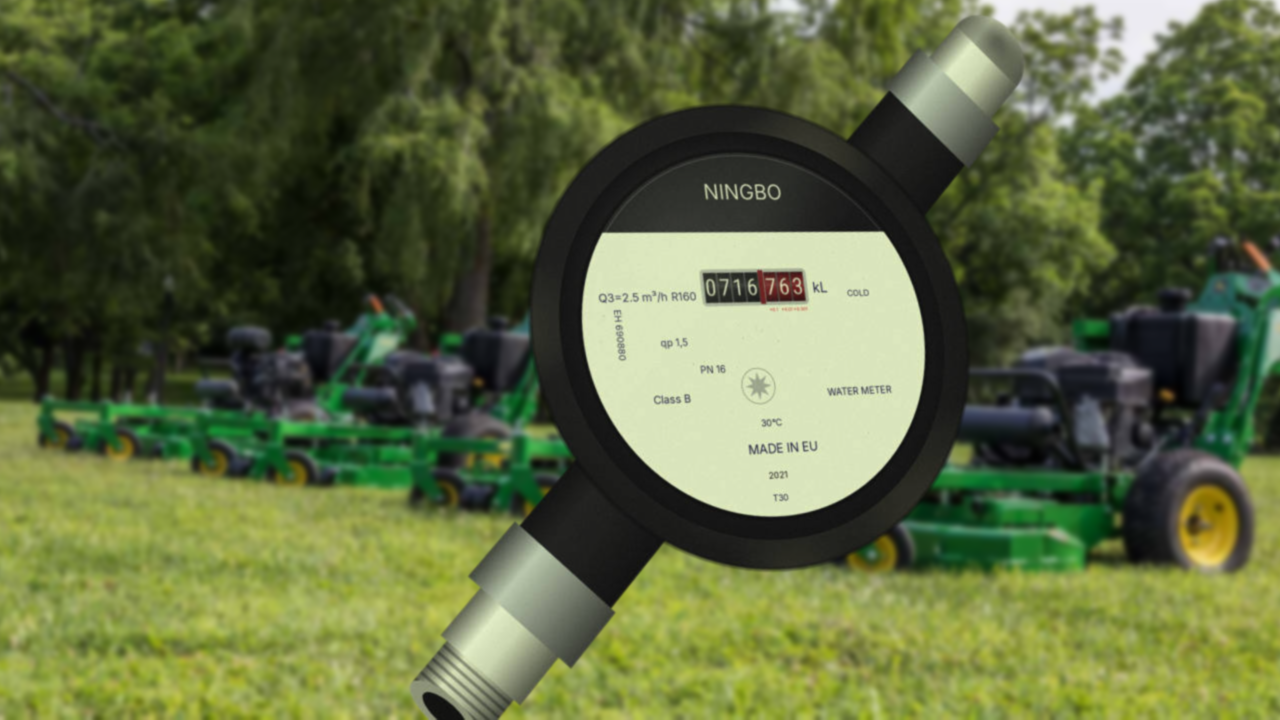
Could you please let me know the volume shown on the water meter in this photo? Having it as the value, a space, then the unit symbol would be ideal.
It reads 716.763 kL
